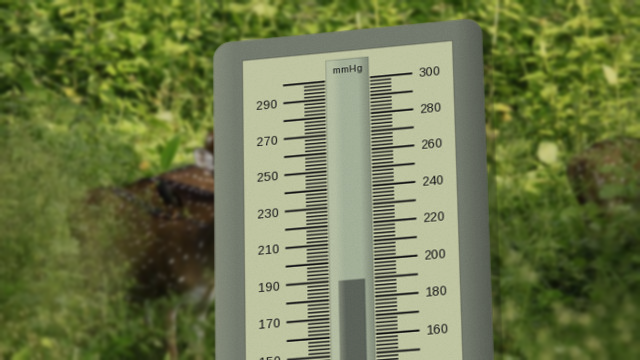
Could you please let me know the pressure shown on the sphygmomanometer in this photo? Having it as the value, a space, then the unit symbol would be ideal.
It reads 190 mmHg
